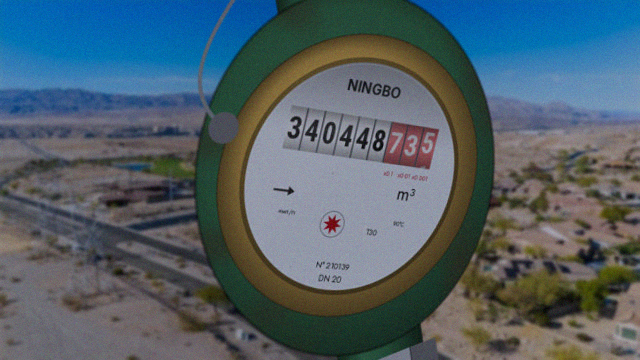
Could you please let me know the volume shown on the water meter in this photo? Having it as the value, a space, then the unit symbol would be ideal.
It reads 340448.735 m³
